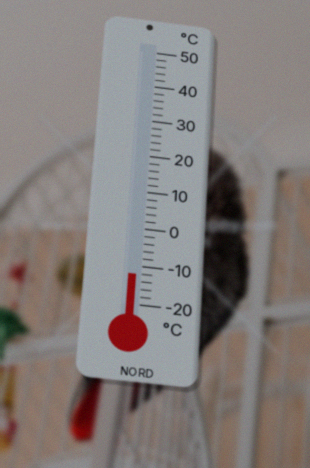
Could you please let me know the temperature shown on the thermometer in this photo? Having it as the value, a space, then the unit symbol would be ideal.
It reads -12 °C
